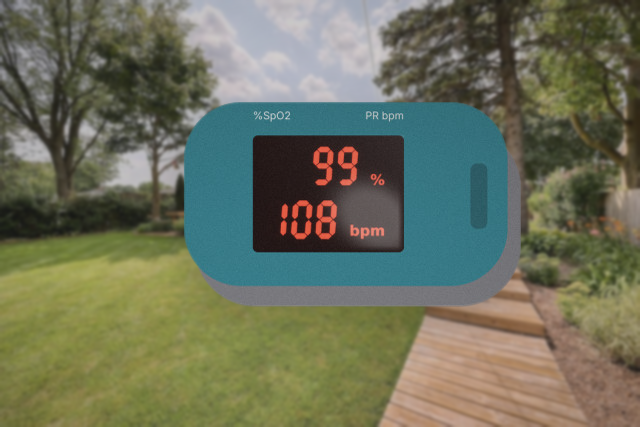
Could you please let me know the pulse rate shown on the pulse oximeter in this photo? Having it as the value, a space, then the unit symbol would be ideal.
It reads 108 bpm
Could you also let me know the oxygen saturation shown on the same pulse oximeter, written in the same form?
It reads 99 %
